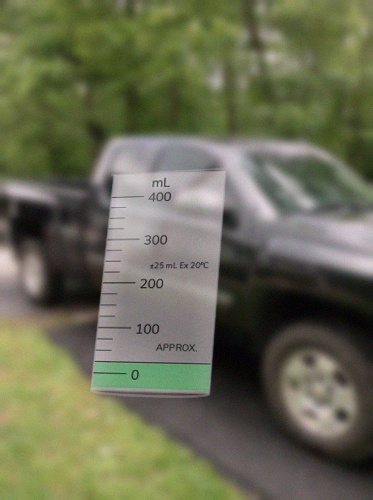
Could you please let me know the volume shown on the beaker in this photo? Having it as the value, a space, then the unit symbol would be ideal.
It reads 25 mL
